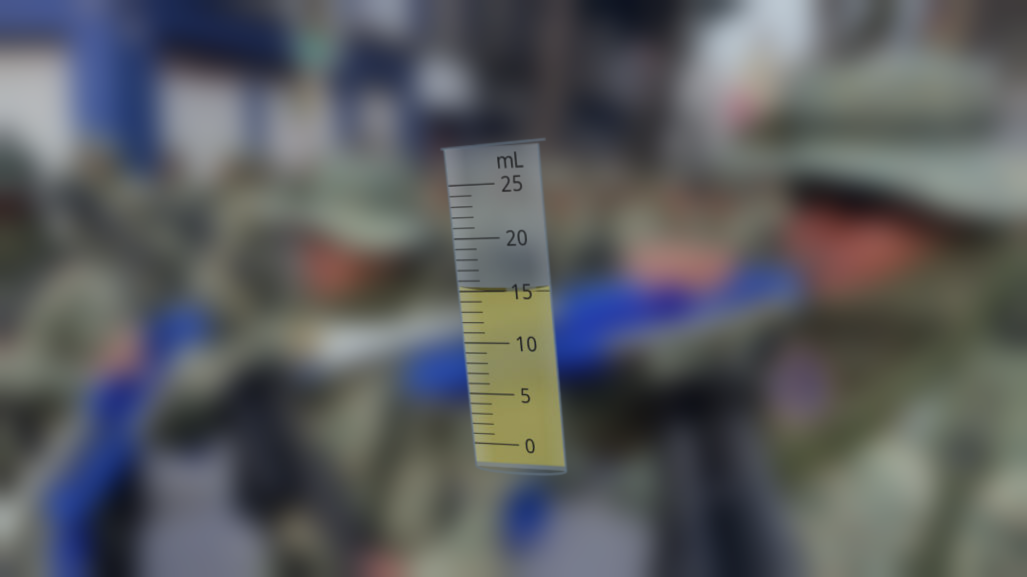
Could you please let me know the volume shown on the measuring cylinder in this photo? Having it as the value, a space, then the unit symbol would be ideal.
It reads 15 mL
